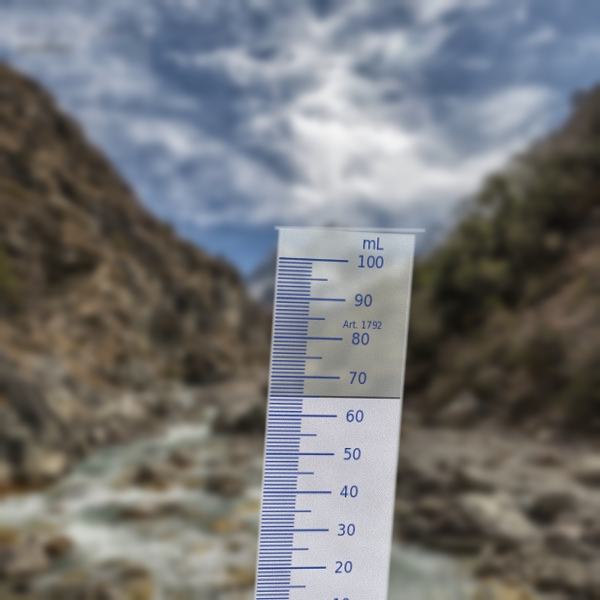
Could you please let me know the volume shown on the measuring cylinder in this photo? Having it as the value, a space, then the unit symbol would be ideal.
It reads 65 mL
